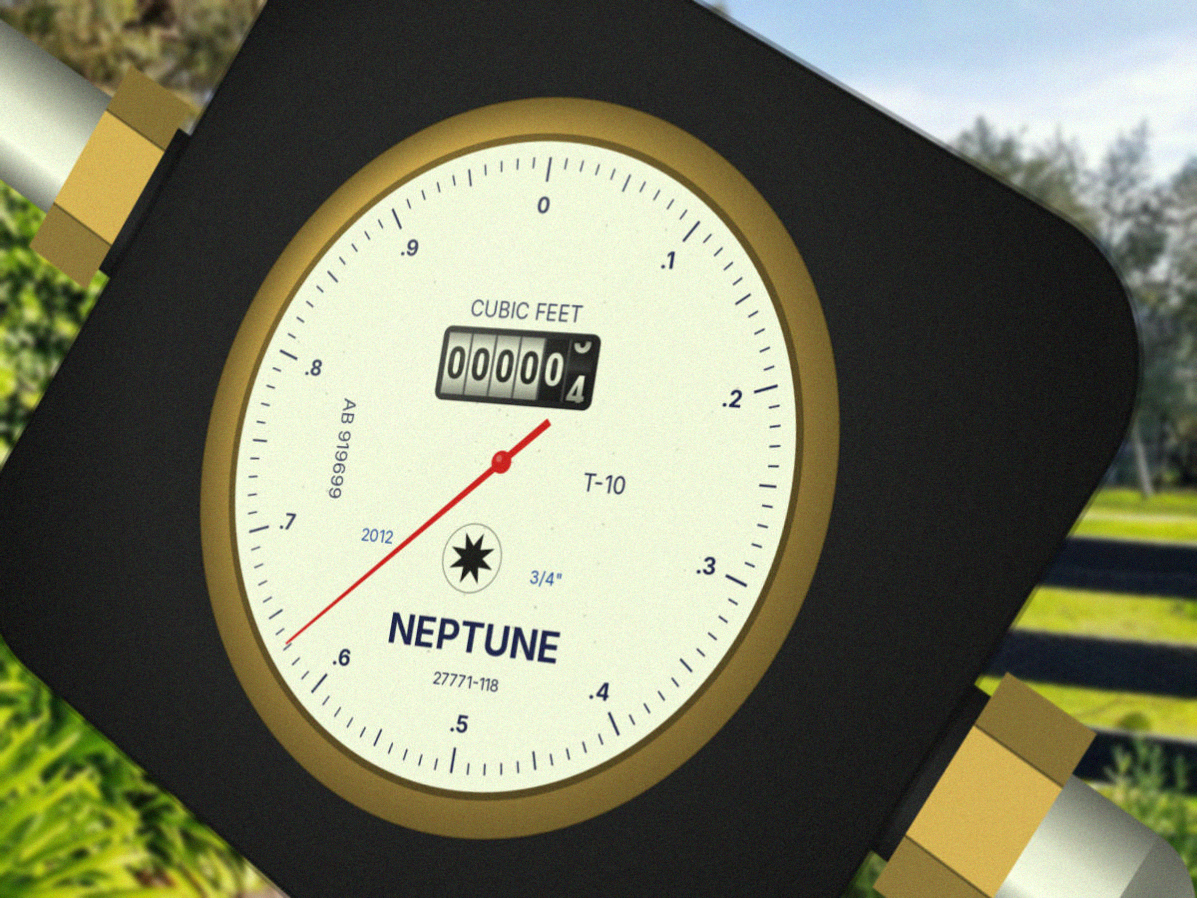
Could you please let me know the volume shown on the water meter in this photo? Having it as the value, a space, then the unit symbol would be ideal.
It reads 3.63 ft³
